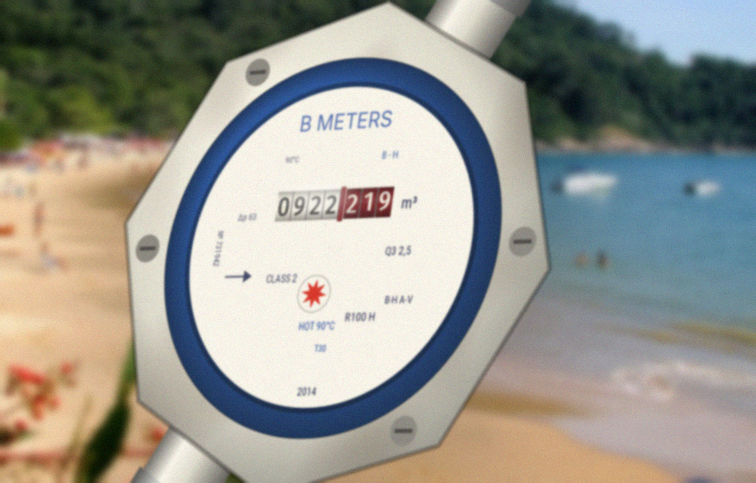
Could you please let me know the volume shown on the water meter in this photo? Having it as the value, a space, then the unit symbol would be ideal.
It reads 922.219 m³
